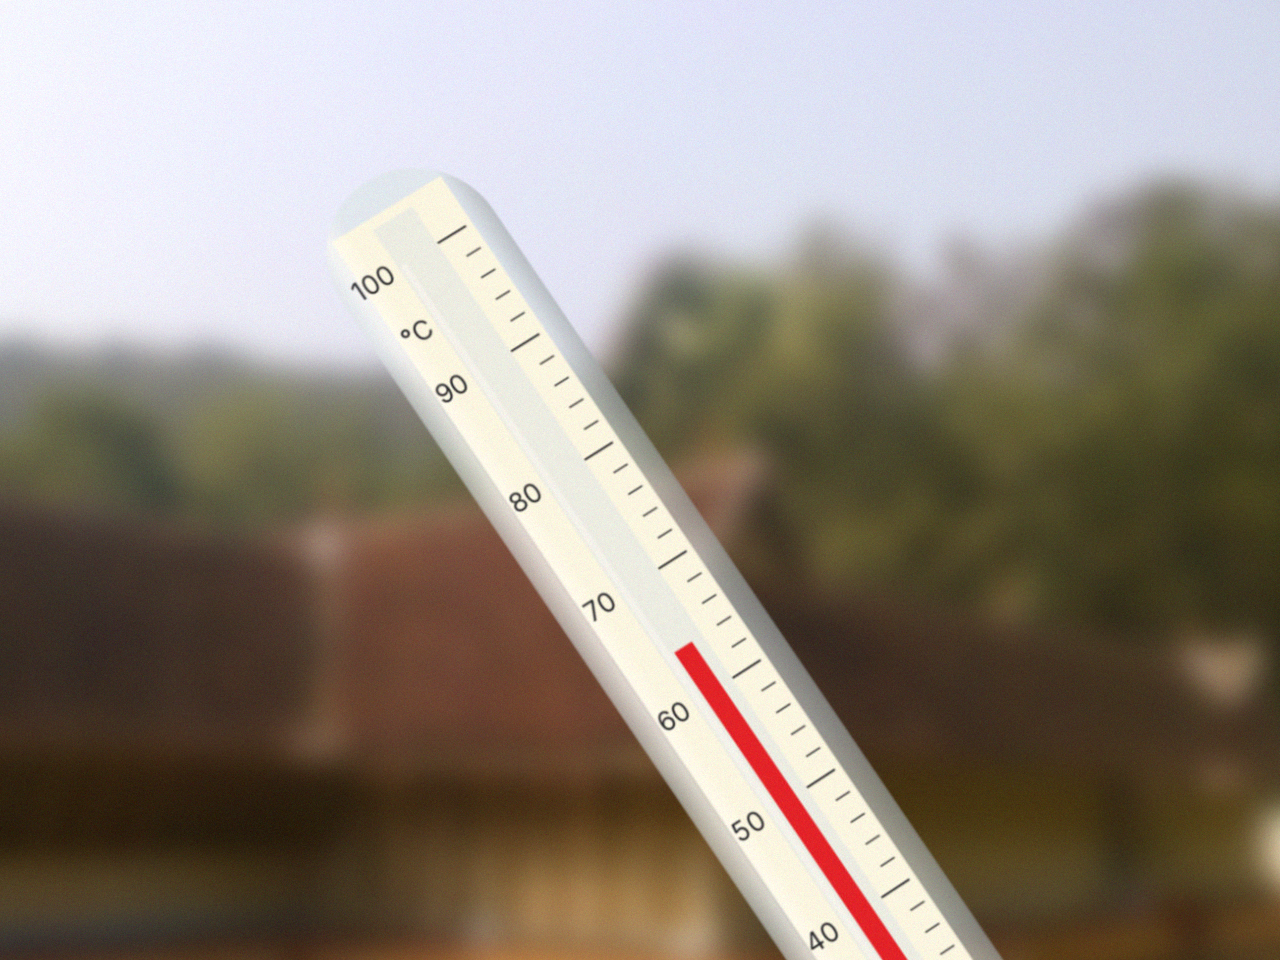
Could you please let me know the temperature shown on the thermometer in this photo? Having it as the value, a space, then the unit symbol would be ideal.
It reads 64 °C
